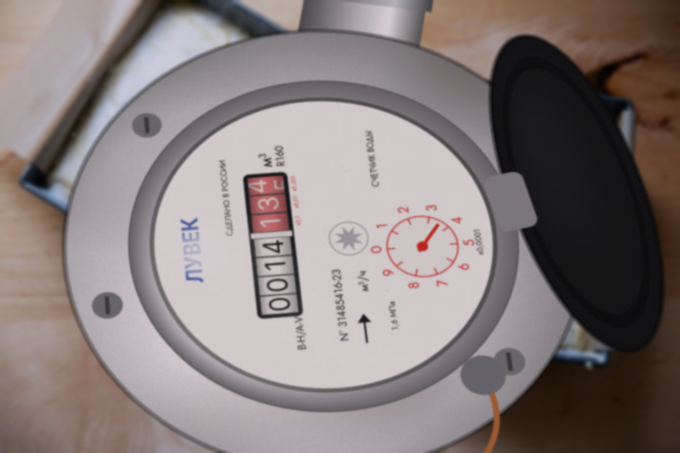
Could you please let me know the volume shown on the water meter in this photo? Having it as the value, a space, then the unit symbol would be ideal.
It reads 14.1343 m³
